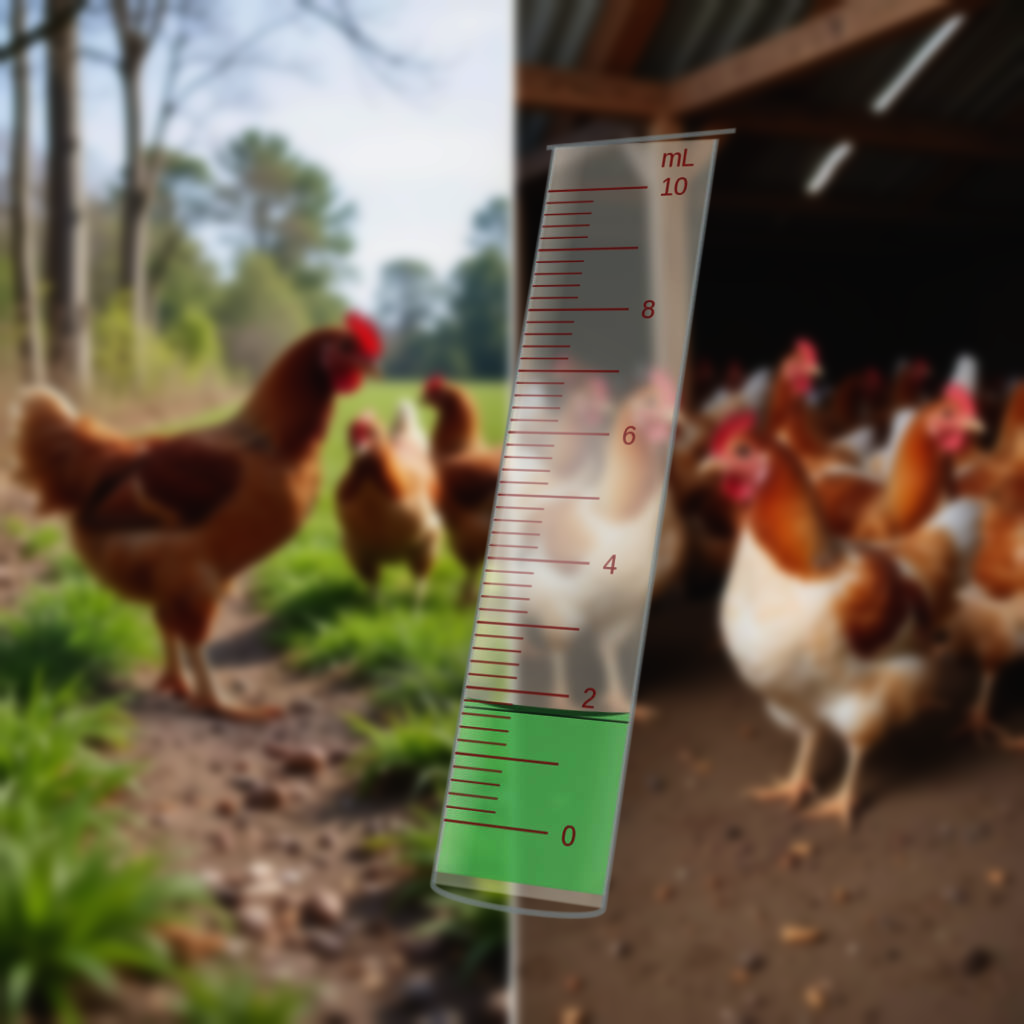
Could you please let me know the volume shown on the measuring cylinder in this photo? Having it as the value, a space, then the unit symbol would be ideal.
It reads 1.7 mL
